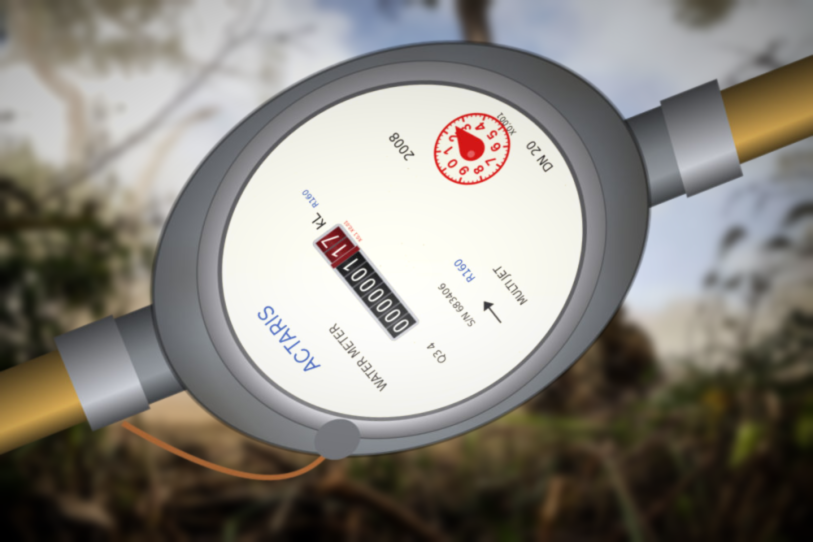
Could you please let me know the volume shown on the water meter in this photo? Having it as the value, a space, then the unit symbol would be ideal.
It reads 1.172 kL
